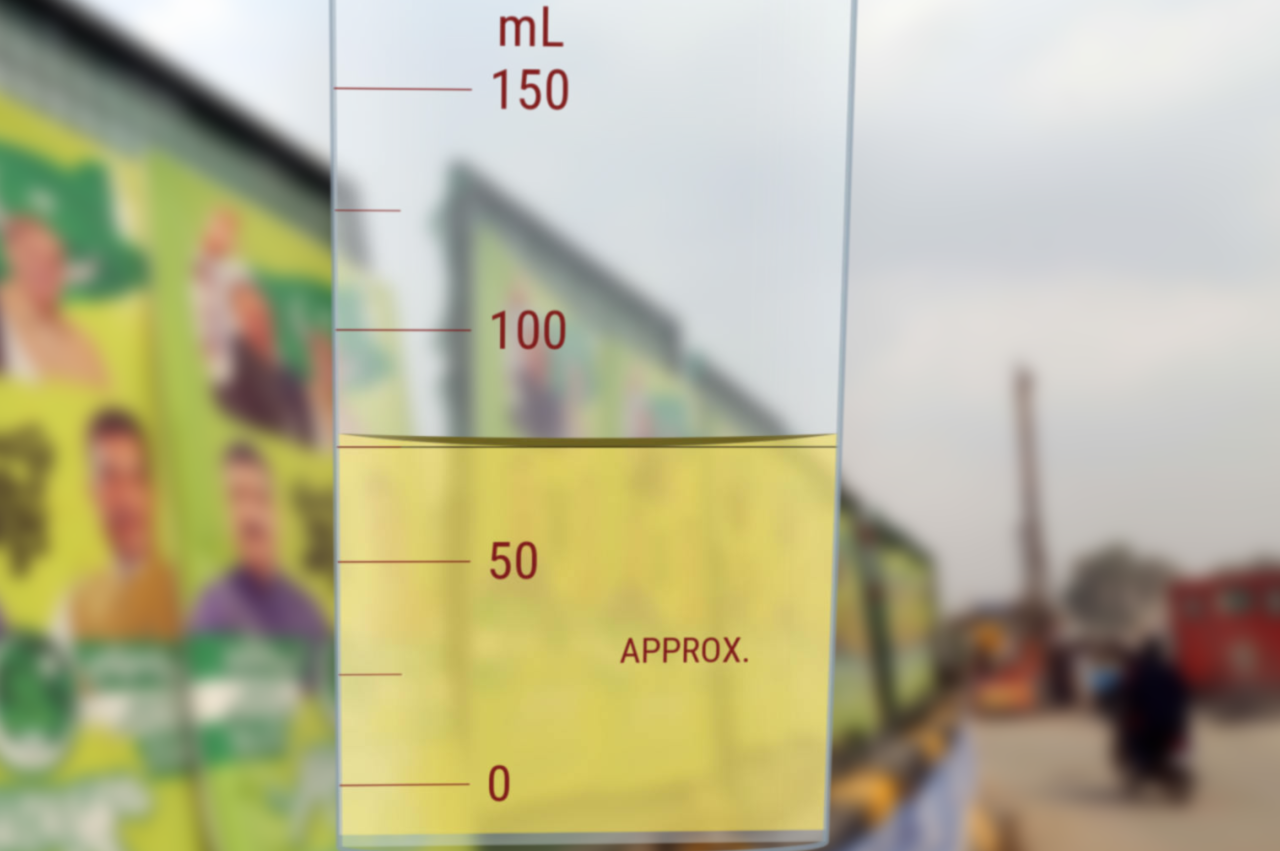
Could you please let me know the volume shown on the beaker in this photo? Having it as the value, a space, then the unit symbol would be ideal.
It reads 75 mL
